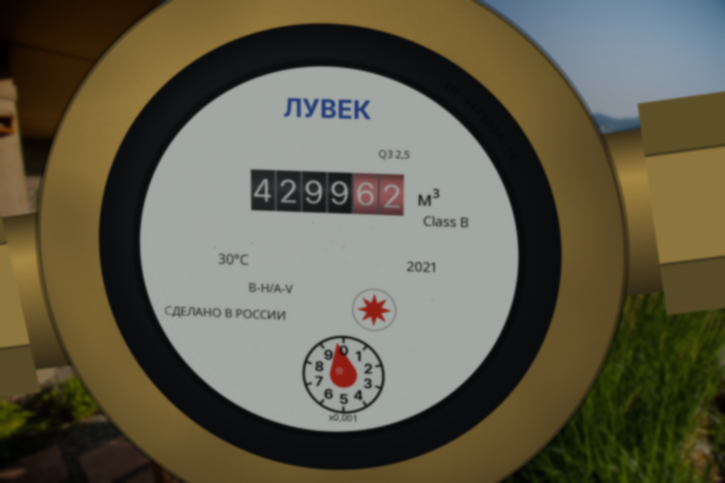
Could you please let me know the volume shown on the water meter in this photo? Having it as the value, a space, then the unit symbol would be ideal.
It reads 4299.619 m³
